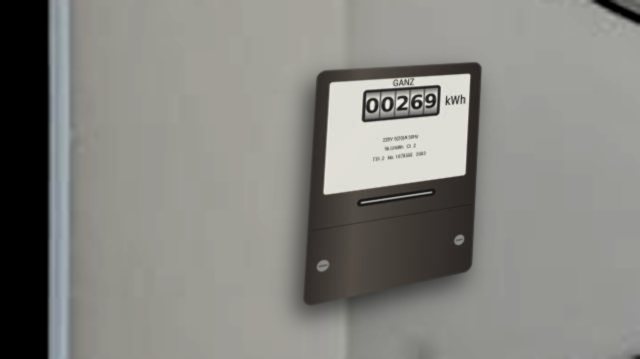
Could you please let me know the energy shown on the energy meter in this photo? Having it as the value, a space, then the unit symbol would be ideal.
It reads 269 kWh
